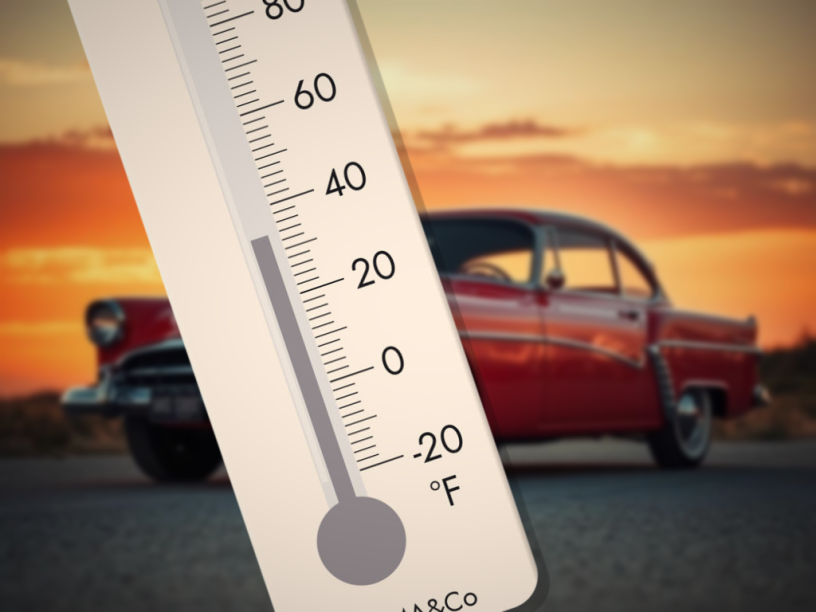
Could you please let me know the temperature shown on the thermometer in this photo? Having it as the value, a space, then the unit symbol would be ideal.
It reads 34 °F
